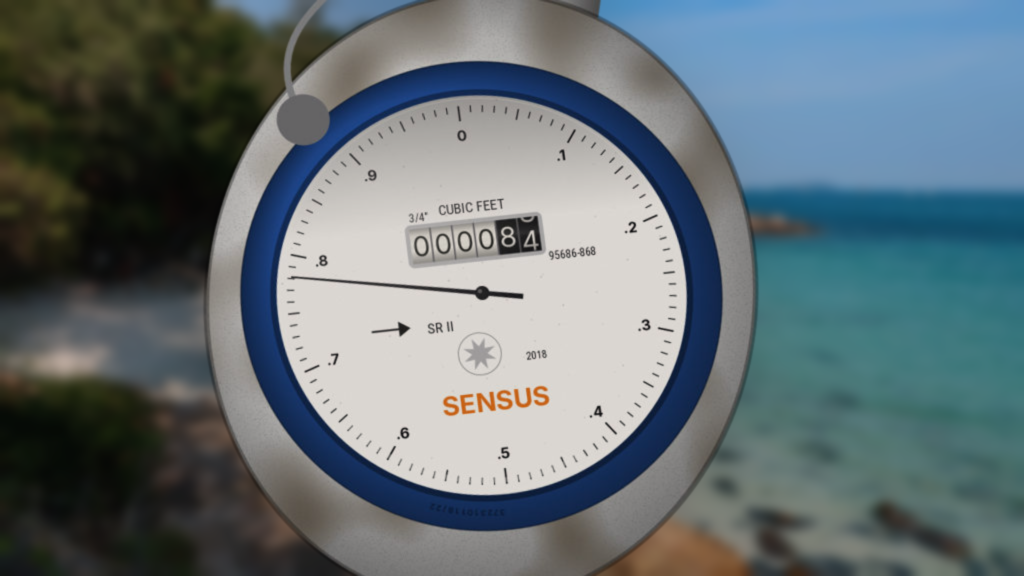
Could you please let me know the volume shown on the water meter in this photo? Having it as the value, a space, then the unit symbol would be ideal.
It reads 83.78 ft³
